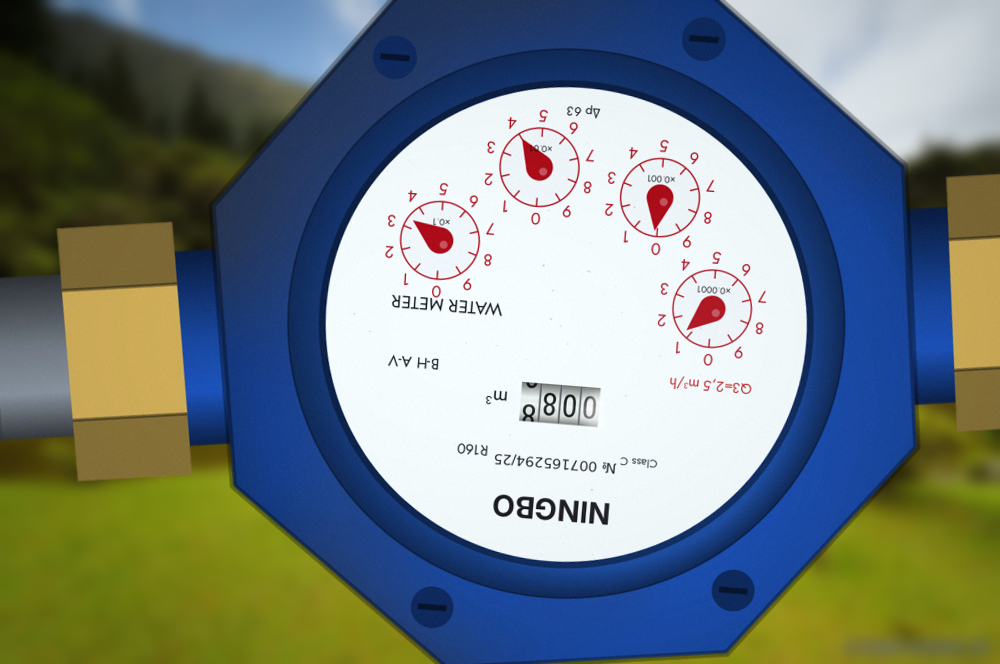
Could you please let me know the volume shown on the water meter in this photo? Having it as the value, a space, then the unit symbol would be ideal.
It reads 88.3401 m³
